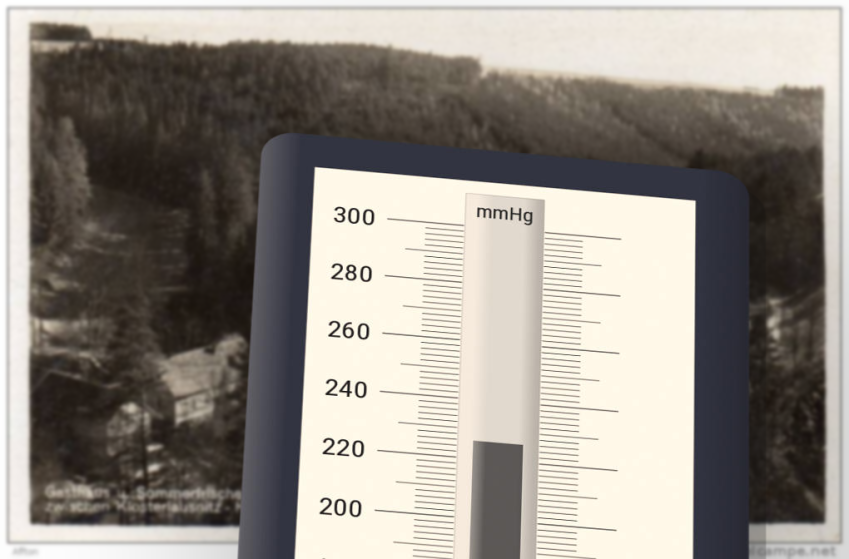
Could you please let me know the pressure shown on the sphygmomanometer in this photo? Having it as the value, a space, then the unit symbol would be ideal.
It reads 226 mmHg
